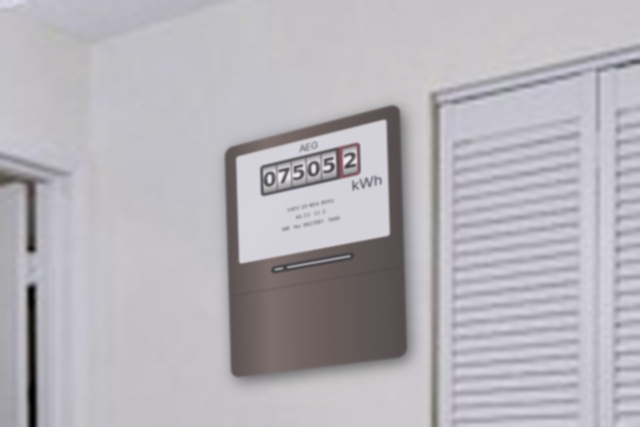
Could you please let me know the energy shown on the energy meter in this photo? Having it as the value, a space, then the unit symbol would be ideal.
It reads 7505.2 kWh
